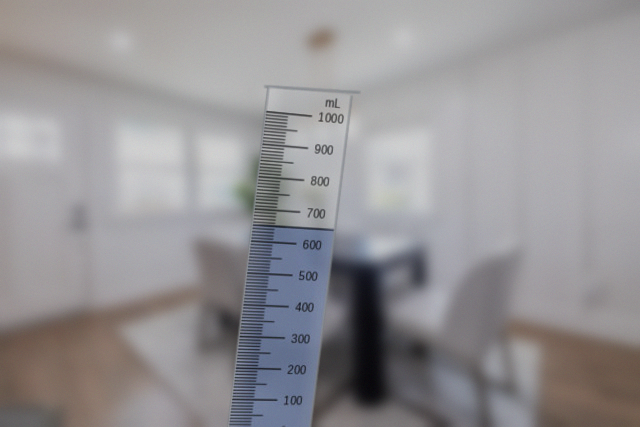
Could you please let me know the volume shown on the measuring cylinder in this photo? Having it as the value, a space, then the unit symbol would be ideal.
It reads 650 mL
